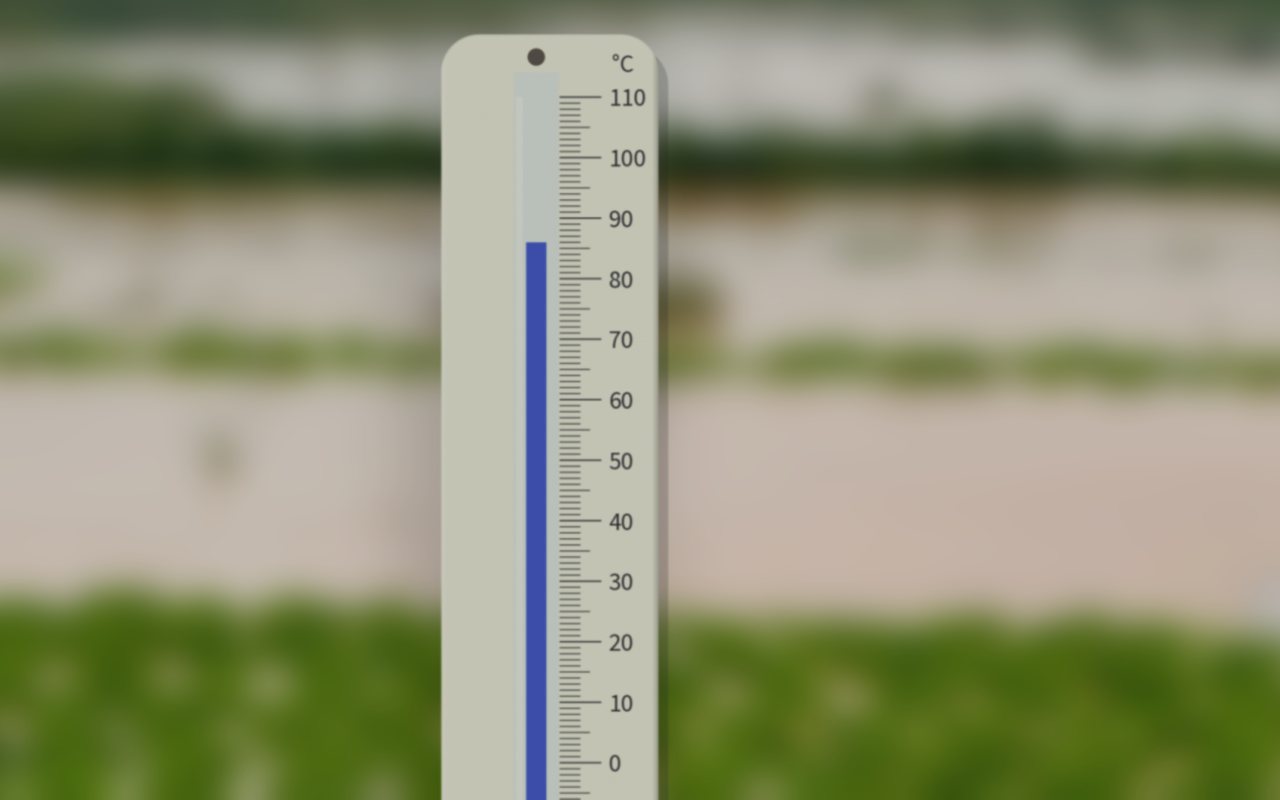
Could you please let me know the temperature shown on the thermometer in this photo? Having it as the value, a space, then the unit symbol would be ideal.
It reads 86 °C
